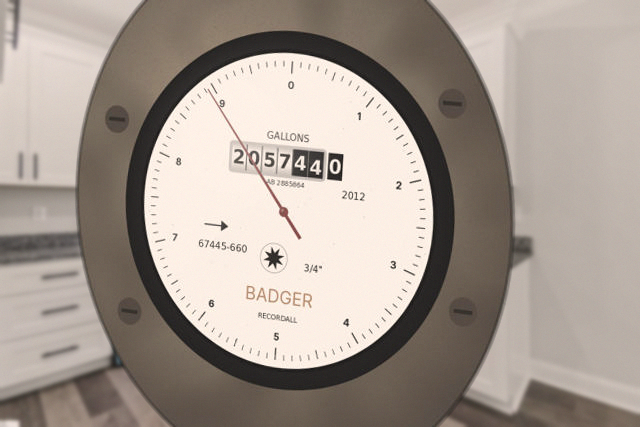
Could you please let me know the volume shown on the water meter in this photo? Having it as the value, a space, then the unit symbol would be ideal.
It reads 2057438.9 gal
